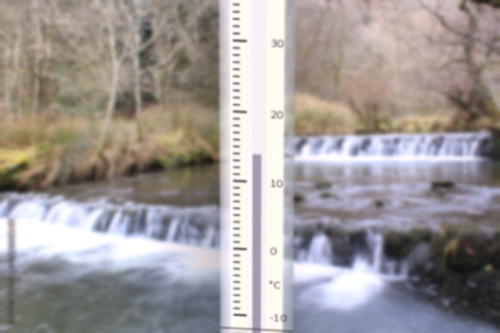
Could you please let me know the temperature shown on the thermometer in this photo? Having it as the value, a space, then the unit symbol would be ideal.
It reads 14 °C
